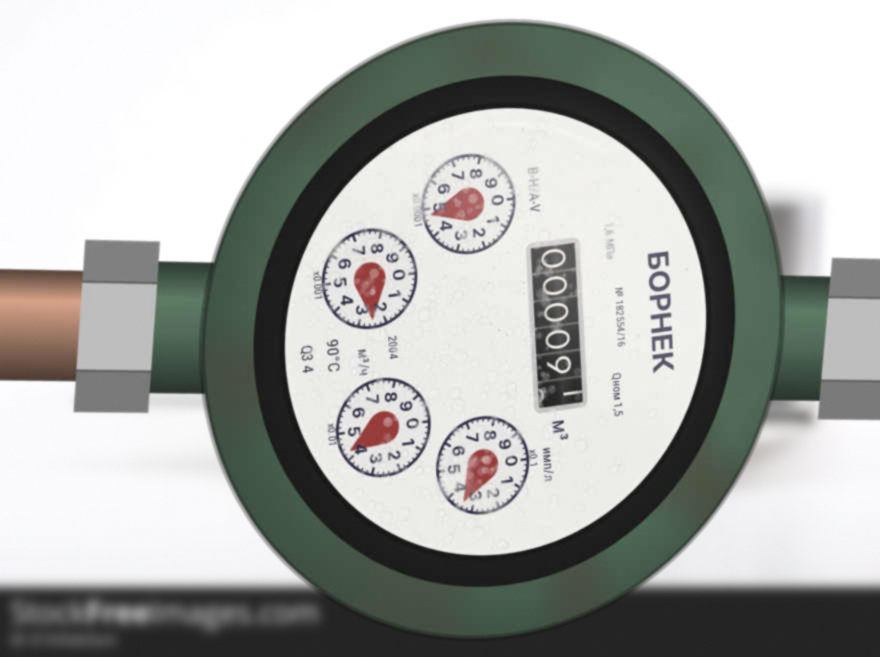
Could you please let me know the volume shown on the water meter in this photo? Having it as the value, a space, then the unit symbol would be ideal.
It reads 91.3424 m³
